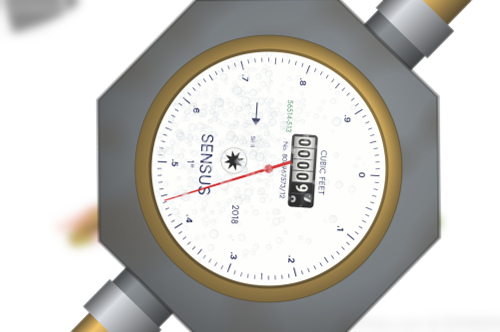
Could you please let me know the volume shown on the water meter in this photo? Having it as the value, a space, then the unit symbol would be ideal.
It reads 97.44 ft³
